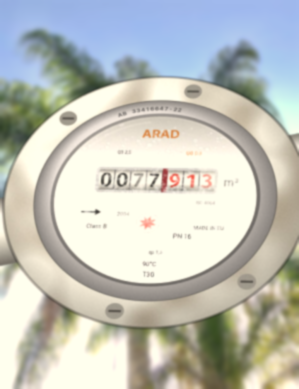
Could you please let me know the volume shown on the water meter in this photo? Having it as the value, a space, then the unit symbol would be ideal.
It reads 77.913 m³
